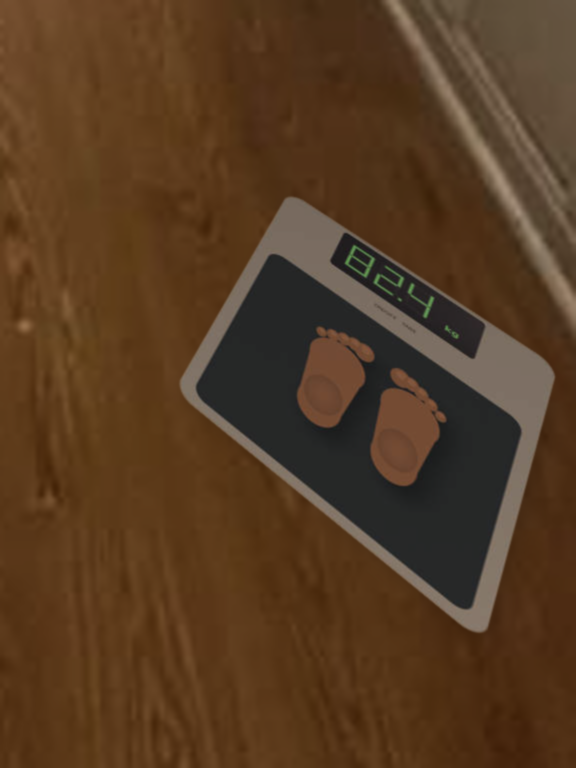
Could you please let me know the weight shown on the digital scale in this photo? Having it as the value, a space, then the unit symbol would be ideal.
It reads 82.4 kg
